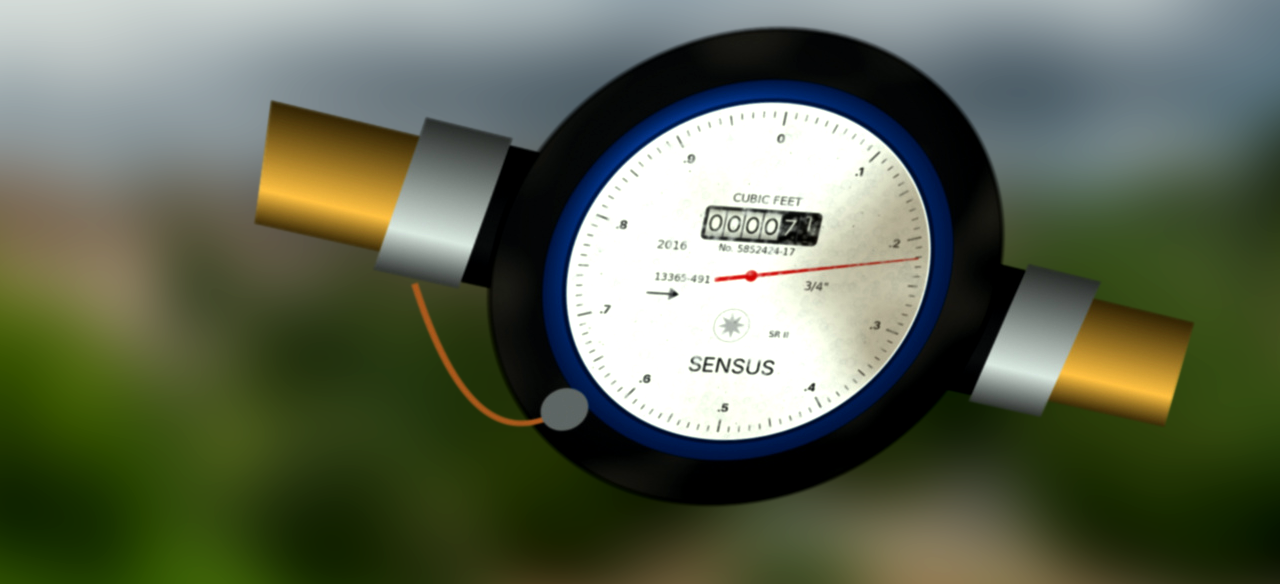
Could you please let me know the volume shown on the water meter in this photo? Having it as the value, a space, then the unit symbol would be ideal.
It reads 71.22 ft³
